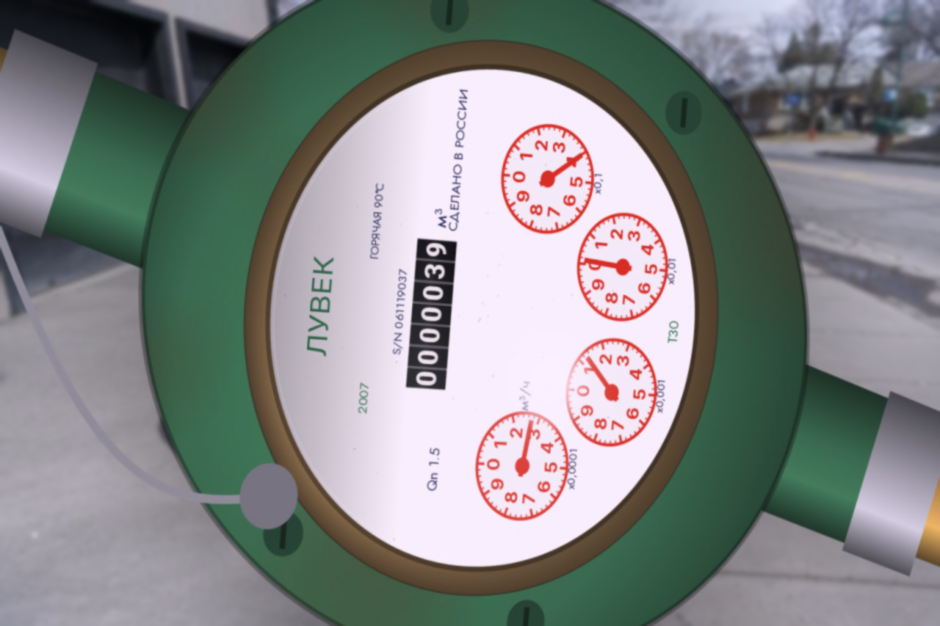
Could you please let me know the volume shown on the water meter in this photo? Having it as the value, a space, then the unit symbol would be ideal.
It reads 39.4012 m³
